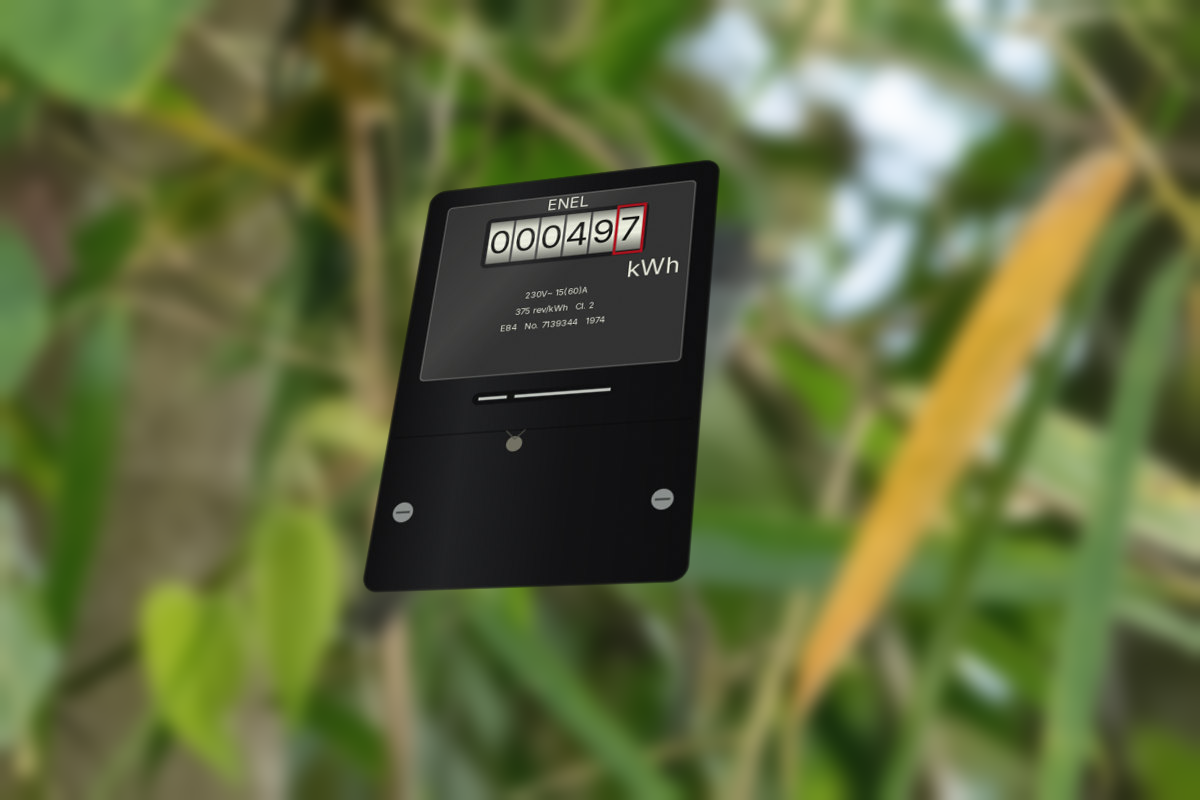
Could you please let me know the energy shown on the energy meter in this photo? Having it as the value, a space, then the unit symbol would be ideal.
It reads 49.7 kWh
